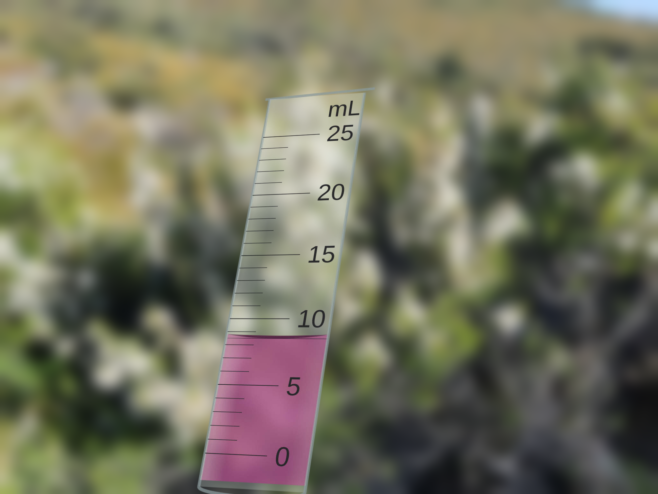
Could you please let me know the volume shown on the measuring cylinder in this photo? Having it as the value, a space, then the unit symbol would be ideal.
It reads 8.5 mL
